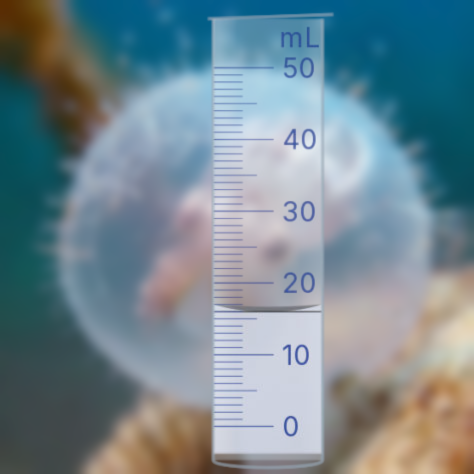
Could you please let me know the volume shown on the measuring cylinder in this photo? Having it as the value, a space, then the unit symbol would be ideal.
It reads 16 mL
